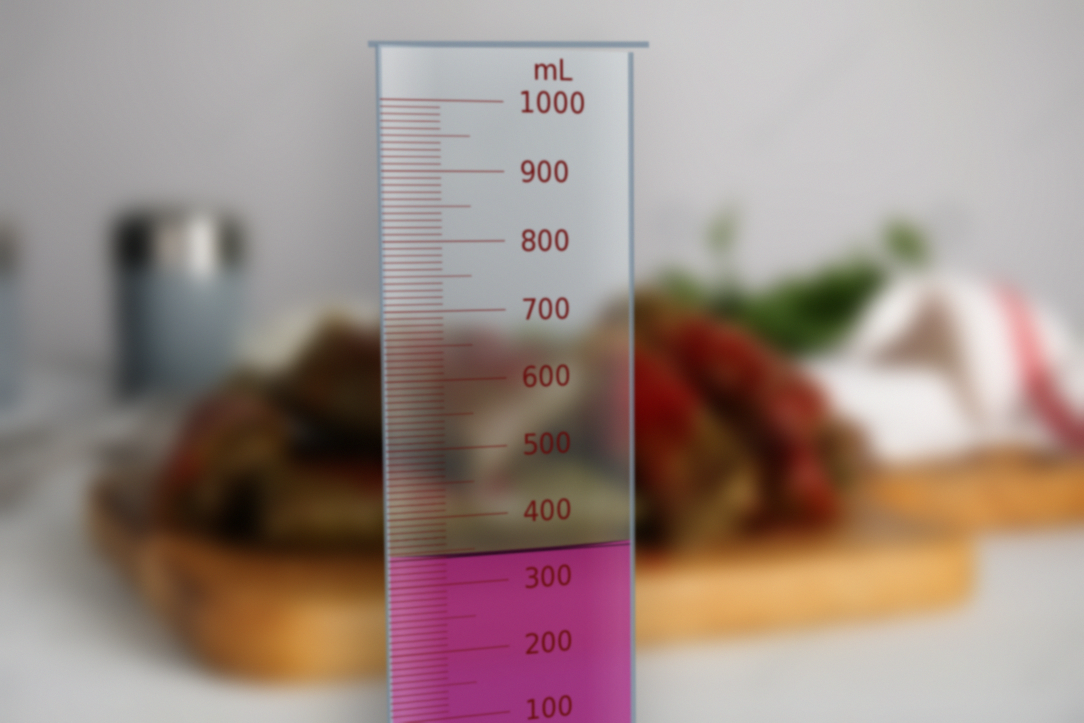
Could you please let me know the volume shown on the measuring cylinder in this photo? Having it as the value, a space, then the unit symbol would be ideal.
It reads 340 mL
